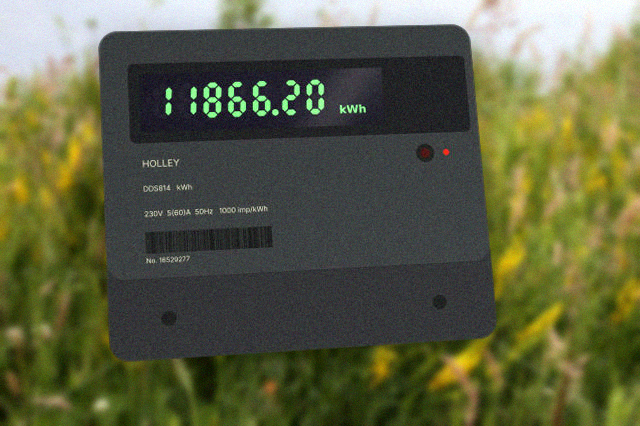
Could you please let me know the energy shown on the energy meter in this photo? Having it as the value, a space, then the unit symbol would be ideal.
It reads 11866.20 kWh
